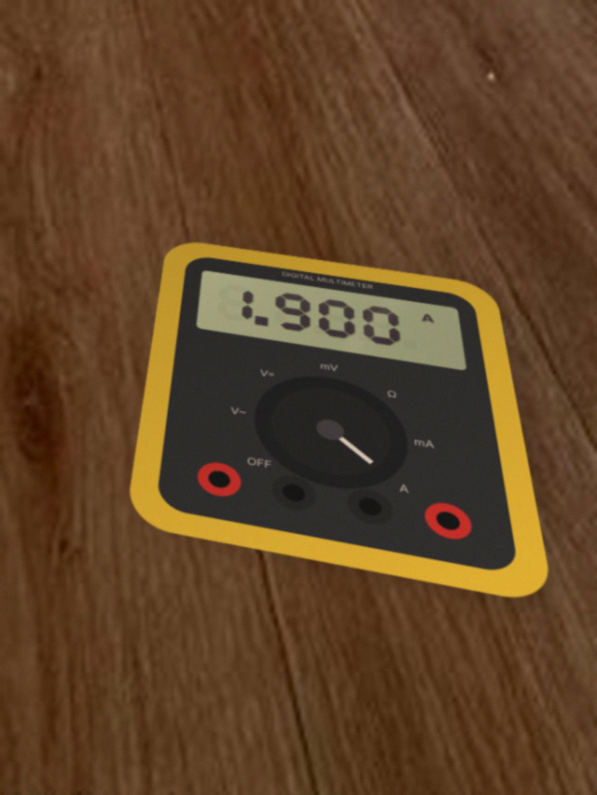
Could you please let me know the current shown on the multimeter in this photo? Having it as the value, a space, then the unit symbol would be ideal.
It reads 1.900 A
